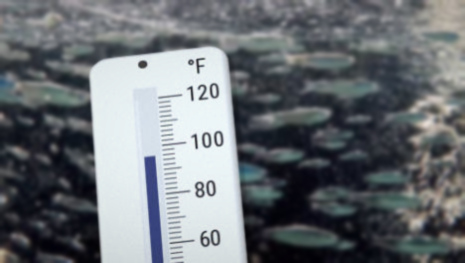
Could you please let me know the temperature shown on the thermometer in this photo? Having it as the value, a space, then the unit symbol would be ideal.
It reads 96 °F
